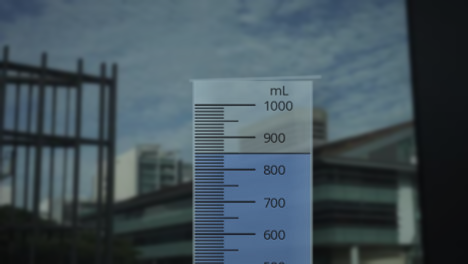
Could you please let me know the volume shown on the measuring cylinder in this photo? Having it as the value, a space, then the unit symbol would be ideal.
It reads 850 mL
